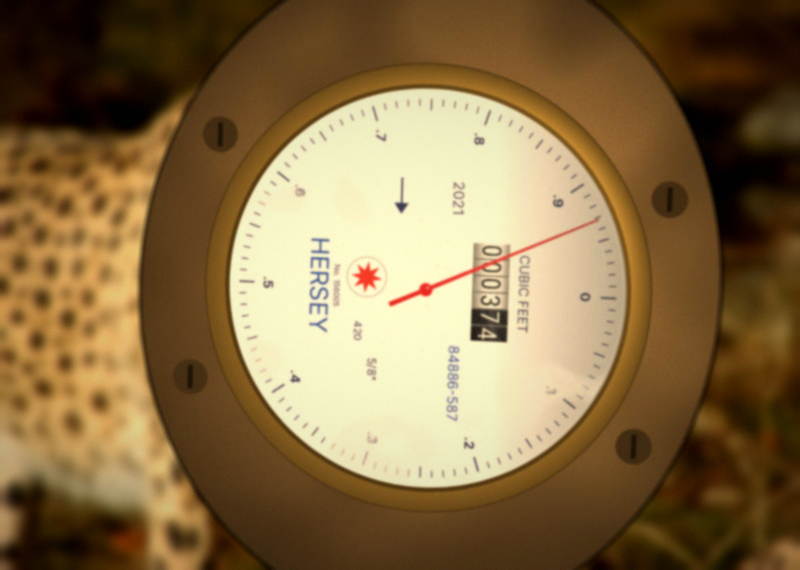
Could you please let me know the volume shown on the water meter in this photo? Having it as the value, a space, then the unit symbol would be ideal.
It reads 373.93 ft³
